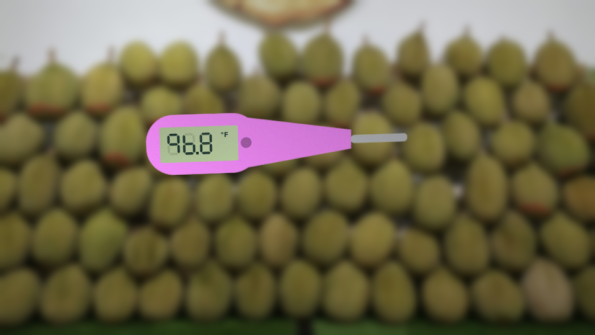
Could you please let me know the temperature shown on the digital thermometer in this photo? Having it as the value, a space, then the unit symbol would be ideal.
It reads 96.8 °F
